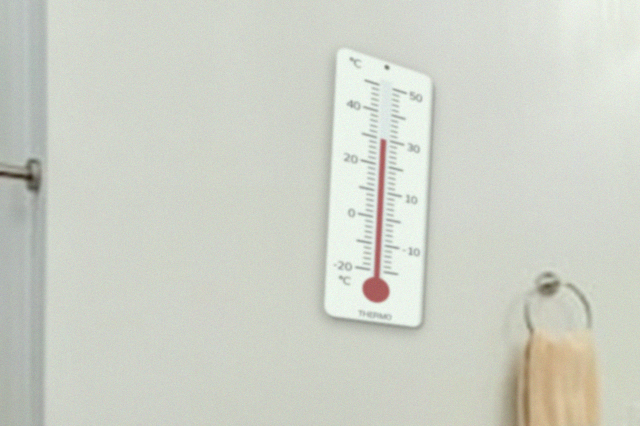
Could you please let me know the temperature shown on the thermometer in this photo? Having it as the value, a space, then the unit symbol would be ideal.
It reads 30 °C
